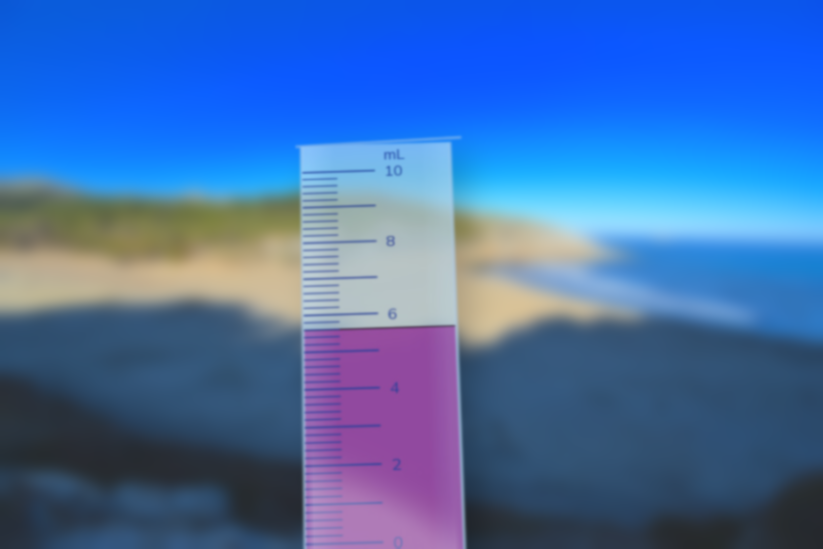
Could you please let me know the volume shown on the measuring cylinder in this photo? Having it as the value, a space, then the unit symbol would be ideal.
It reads 5.6 mL
